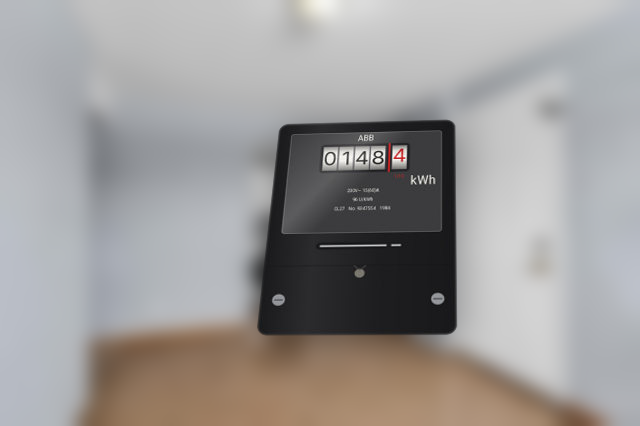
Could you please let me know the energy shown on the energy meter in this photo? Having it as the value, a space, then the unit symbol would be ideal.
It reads 148.4 kWh
